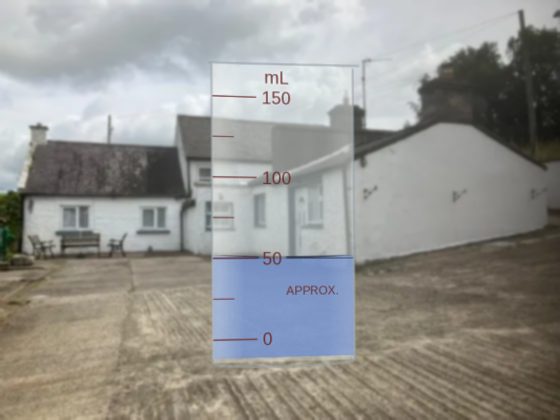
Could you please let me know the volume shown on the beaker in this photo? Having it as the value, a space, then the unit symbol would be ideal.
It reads 50 mL
